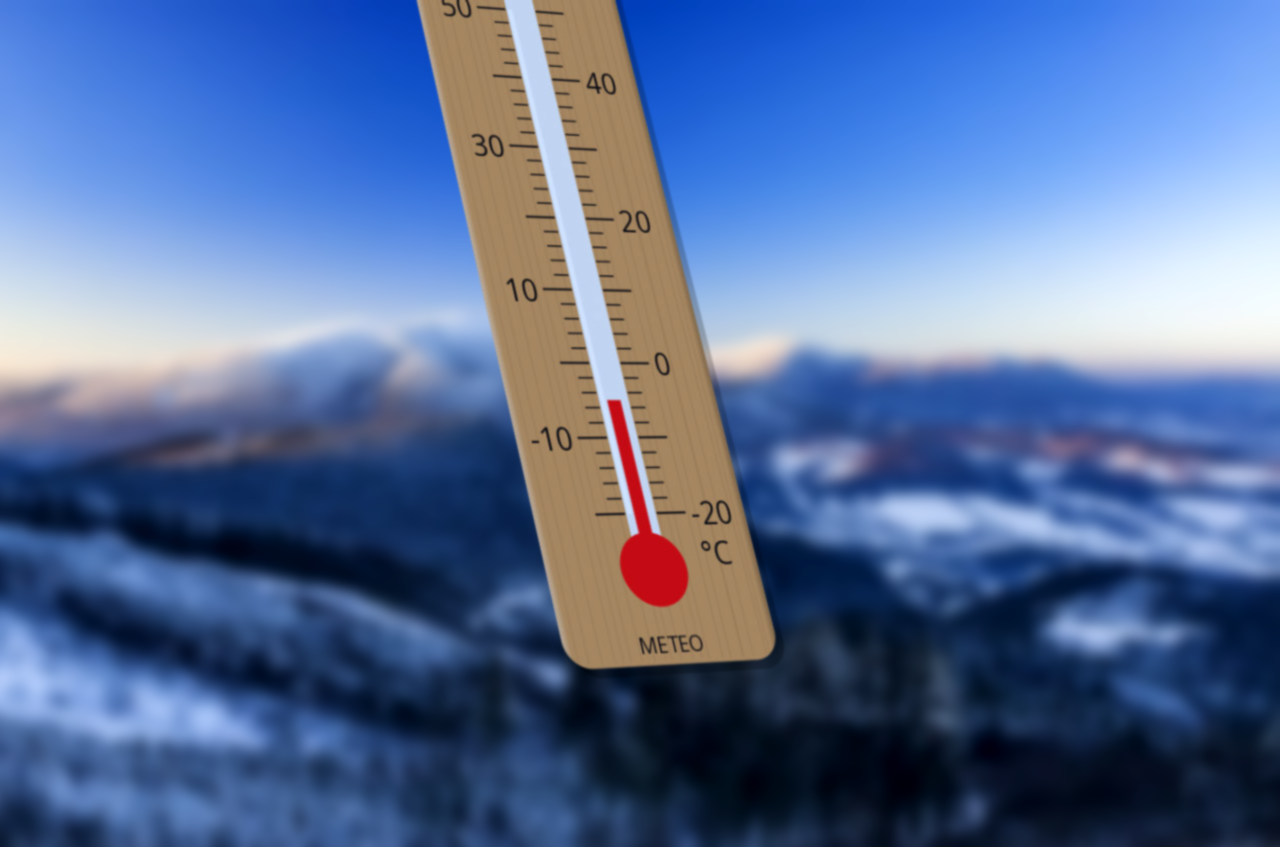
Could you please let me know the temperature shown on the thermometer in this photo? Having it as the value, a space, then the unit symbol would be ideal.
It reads -5 °C
